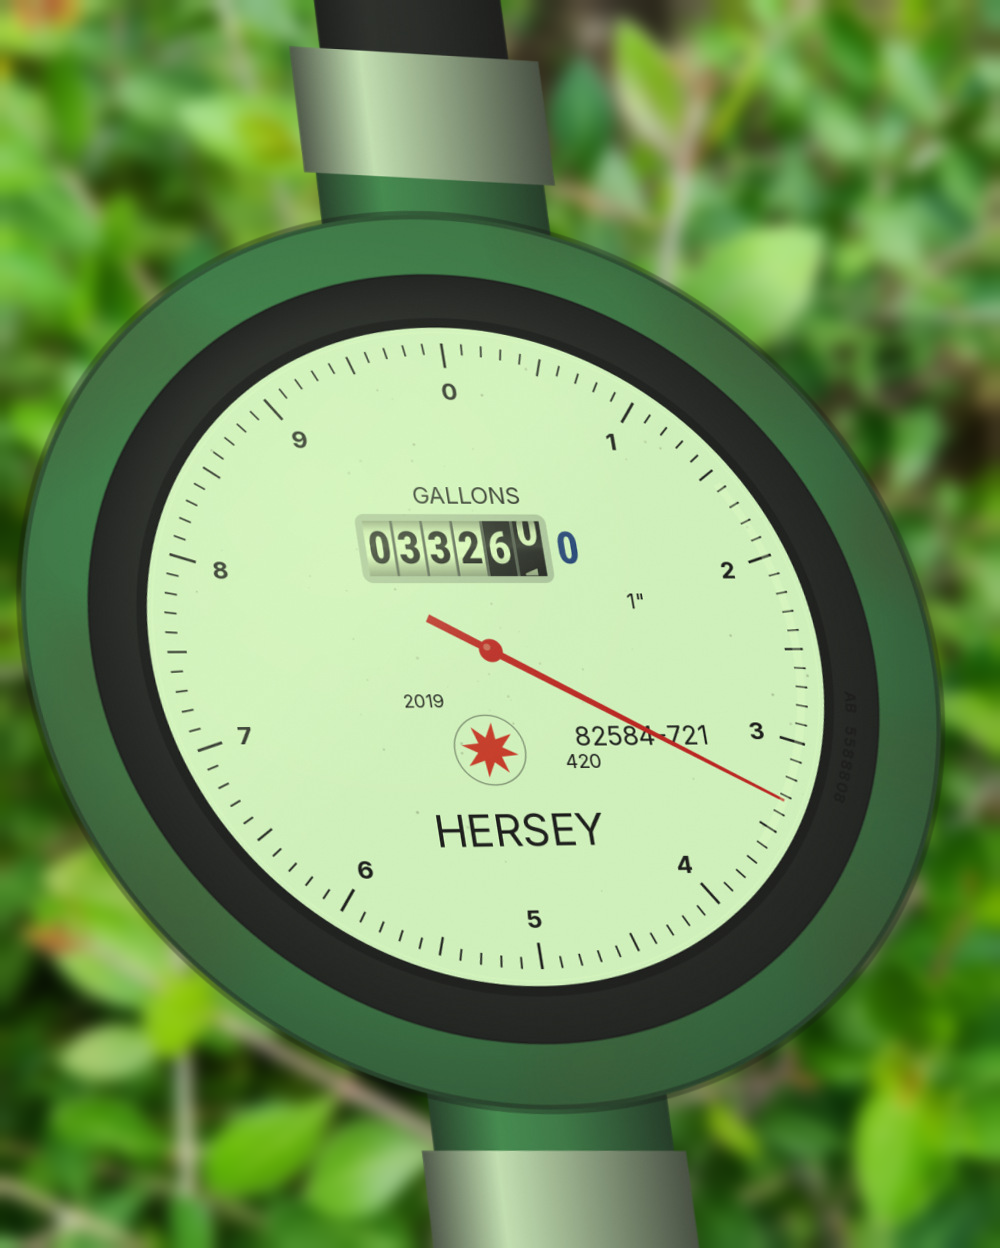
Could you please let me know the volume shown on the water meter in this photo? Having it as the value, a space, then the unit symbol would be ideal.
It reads 332603.3 gal
